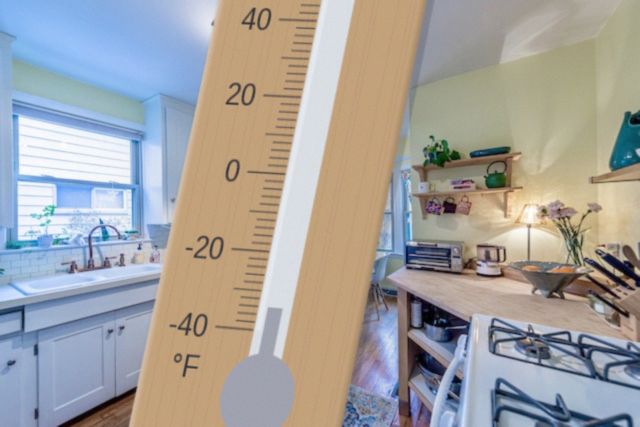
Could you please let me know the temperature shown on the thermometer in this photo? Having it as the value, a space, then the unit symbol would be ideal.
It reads -34 °F
